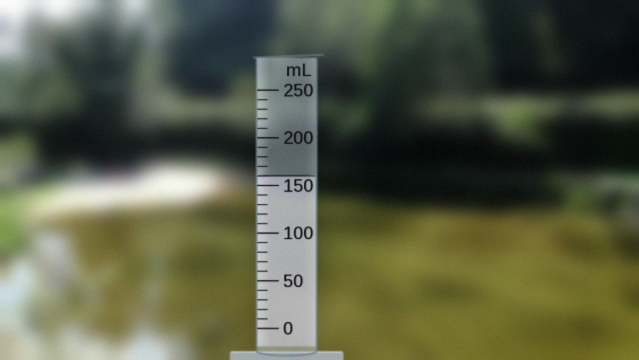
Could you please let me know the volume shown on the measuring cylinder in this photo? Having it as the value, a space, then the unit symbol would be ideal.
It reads 160 mL
